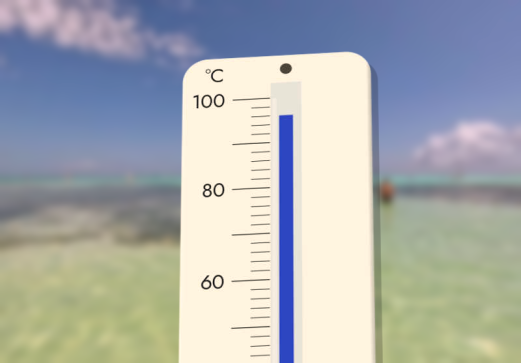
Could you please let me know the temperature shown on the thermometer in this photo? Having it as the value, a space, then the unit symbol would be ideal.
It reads 96 °C
